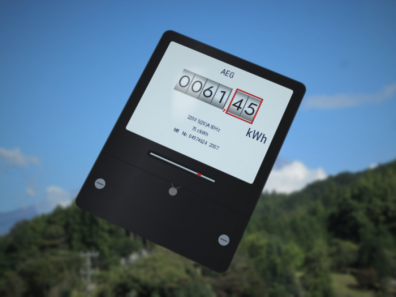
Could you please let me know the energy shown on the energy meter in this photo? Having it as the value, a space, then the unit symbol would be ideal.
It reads 61.45 kWh
